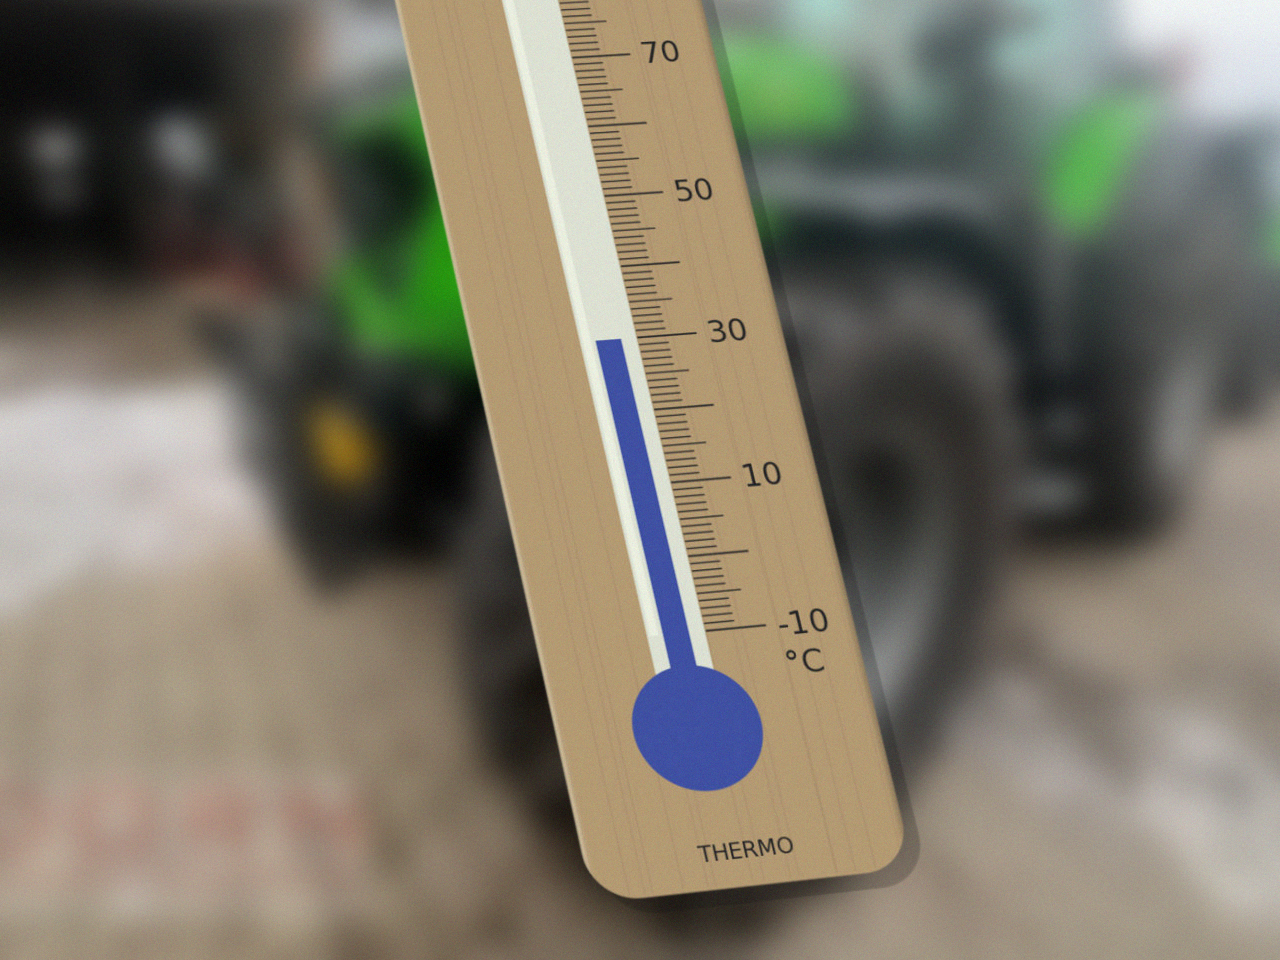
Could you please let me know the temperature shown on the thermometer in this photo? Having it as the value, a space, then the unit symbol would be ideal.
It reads 30 °C
